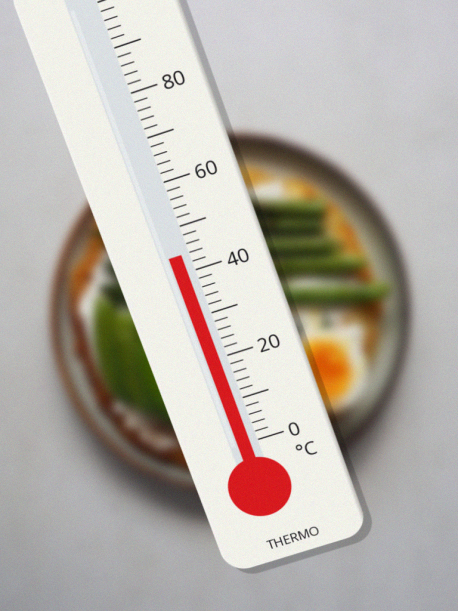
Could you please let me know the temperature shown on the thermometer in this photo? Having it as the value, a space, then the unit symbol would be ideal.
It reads 44 °C
